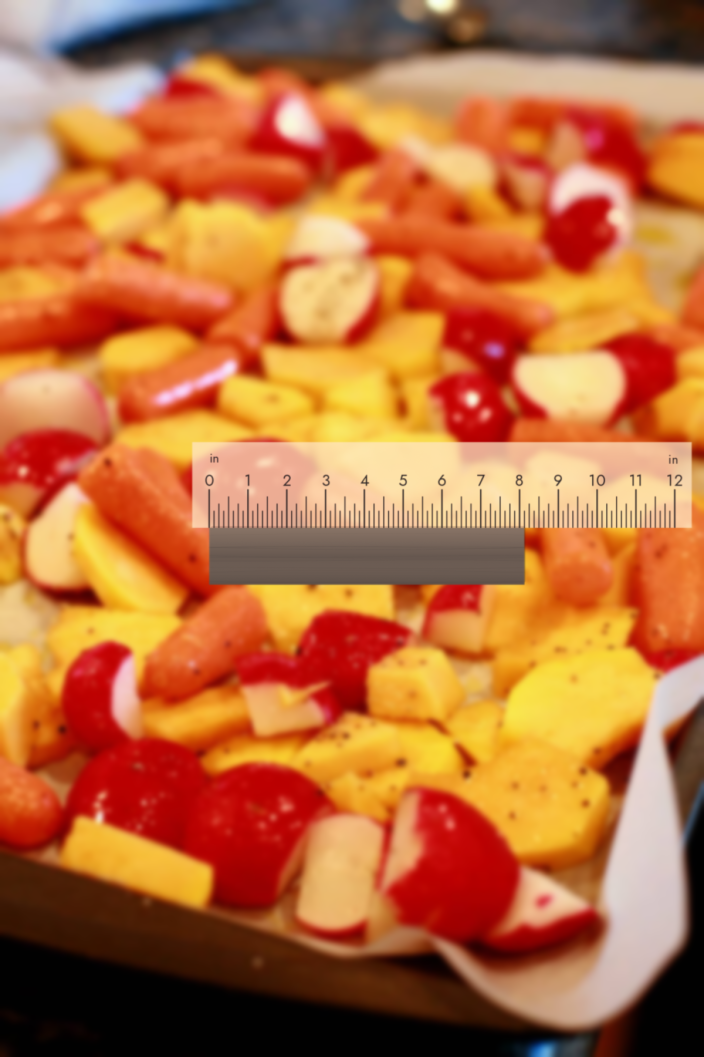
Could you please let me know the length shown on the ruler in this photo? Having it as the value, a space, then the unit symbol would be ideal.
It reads 8.125 in
